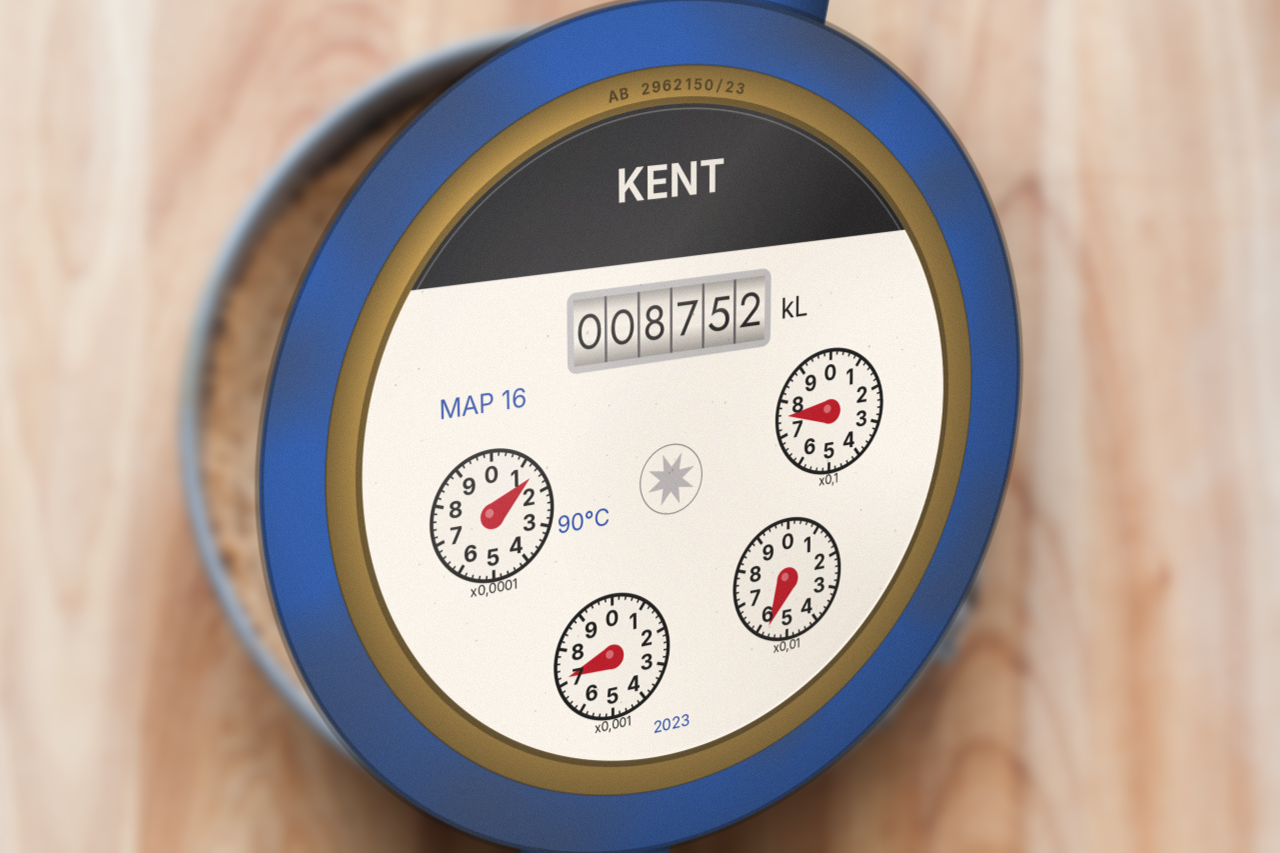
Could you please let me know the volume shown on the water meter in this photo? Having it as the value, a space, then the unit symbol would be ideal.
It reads 8752.7571 kL
